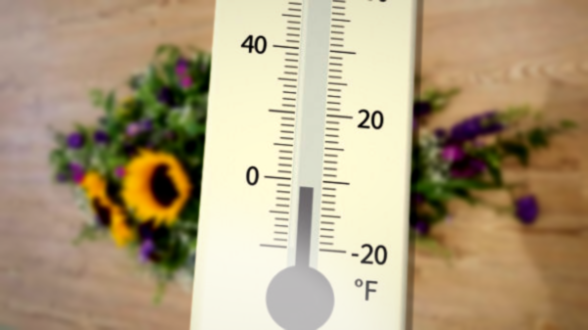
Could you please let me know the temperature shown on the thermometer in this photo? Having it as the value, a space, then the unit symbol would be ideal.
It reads -2 °F
